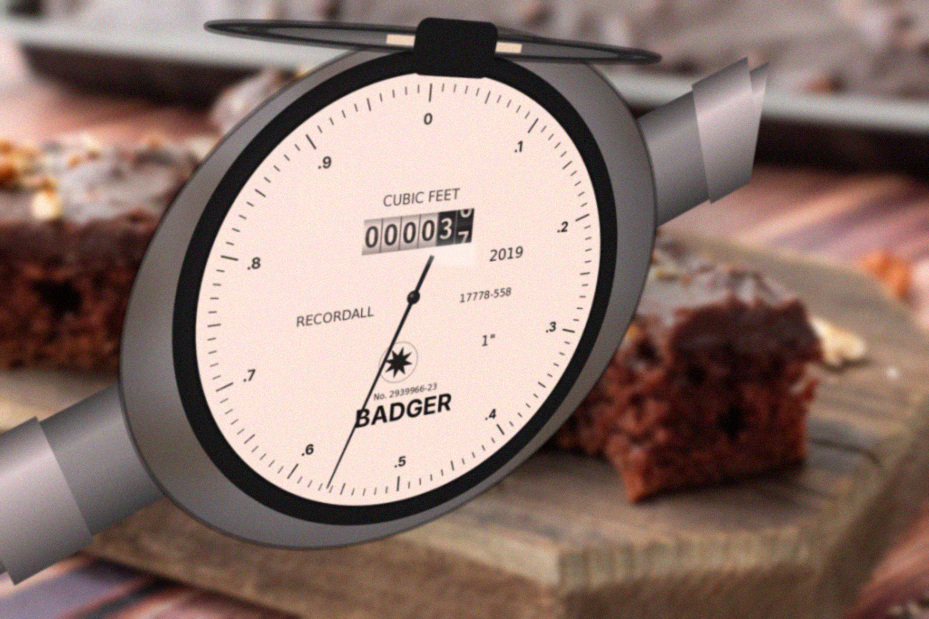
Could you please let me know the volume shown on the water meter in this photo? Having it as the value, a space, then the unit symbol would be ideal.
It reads 36.56 ft³
